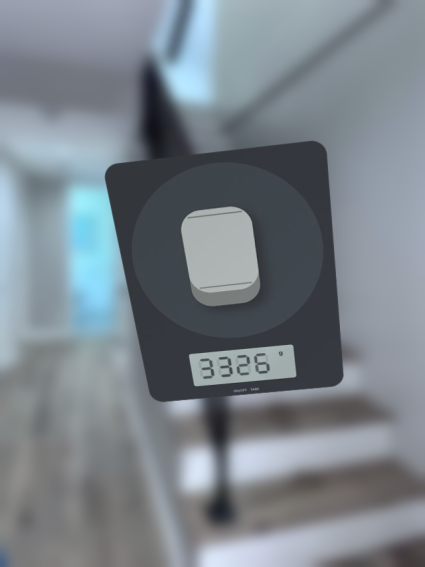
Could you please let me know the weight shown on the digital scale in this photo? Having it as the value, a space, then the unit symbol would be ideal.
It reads 3326 g
